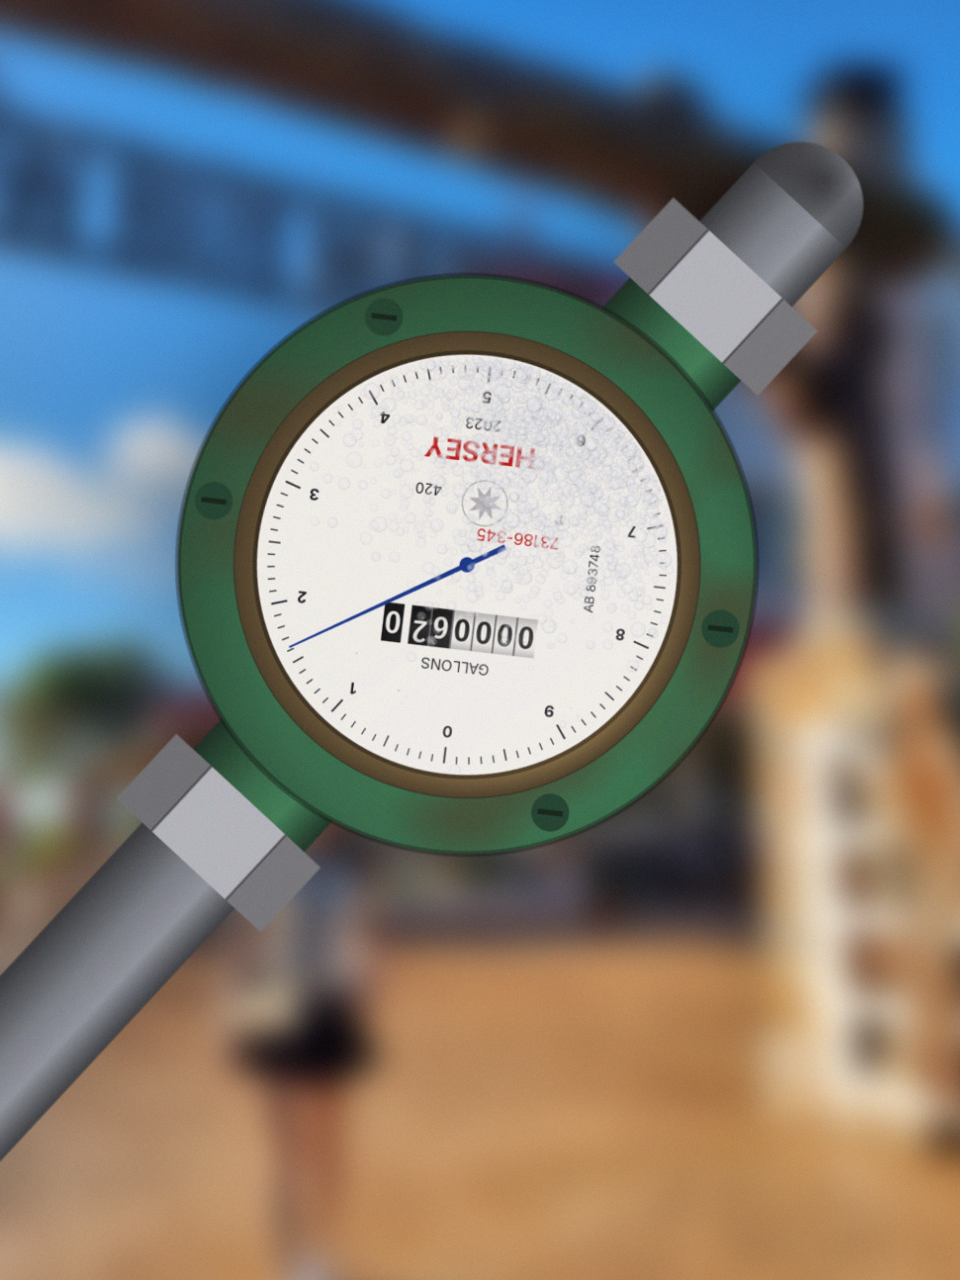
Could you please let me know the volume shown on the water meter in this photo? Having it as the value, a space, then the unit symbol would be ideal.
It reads 621.6 gal
